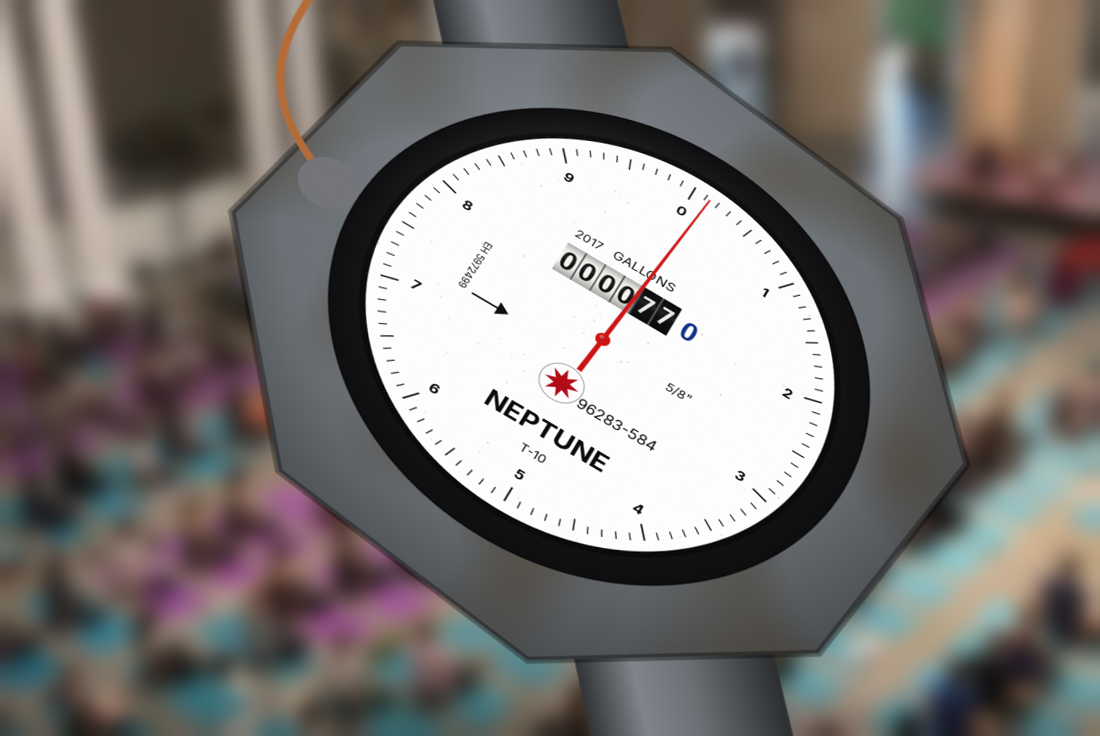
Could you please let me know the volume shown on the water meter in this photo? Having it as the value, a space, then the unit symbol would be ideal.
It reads 770.1 gal
